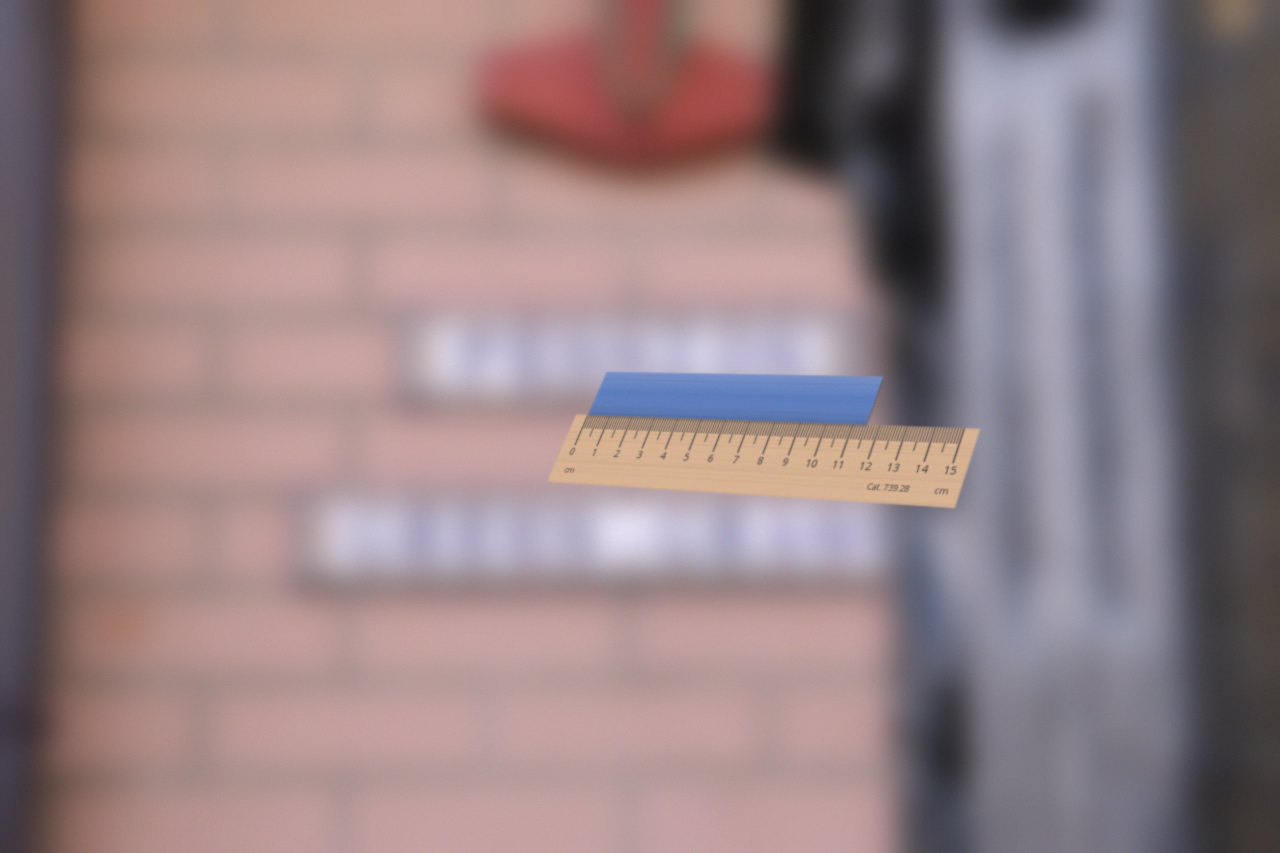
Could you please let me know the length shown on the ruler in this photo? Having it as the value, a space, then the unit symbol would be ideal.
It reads 11.5 cm
